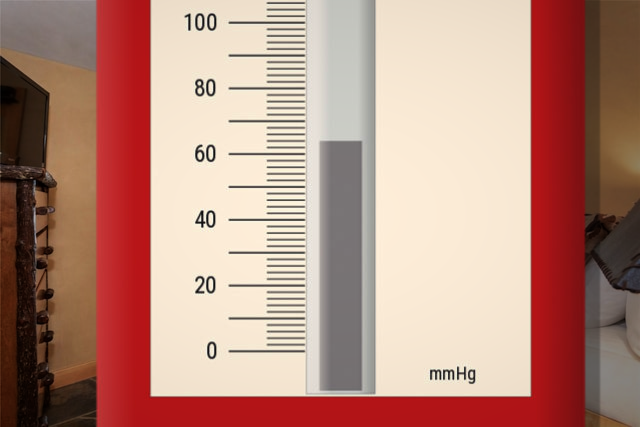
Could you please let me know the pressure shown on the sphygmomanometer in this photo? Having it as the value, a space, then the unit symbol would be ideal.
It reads 64 mmHg
